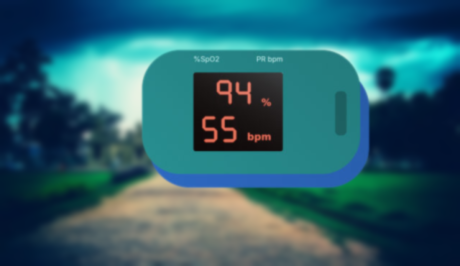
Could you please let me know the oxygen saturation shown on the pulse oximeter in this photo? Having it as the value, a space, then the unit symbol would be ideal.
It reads 94 %
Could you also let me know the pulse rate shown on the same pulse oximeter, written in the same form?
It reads 55 bpm
